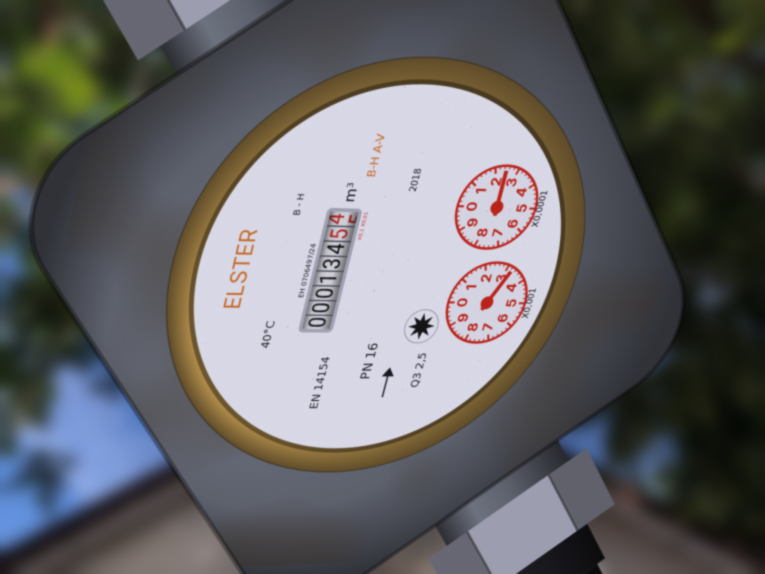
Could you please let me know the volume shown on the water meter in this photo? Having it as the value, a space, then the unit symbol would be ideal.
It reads 134.5432 m³
